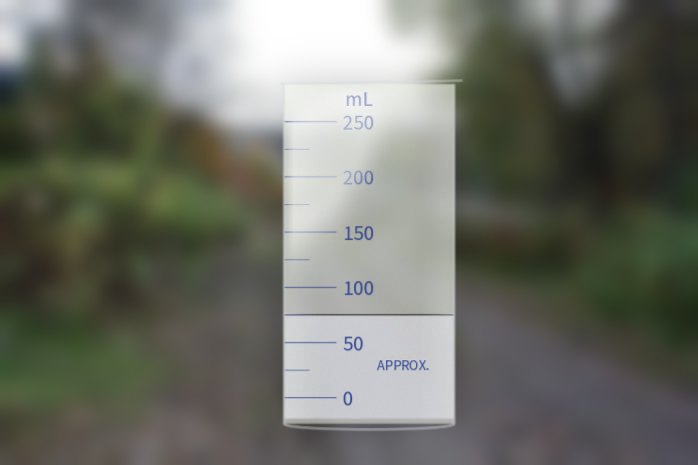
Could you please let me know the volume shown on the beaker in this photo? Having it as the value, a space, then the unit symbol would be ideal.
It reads 75 mL
